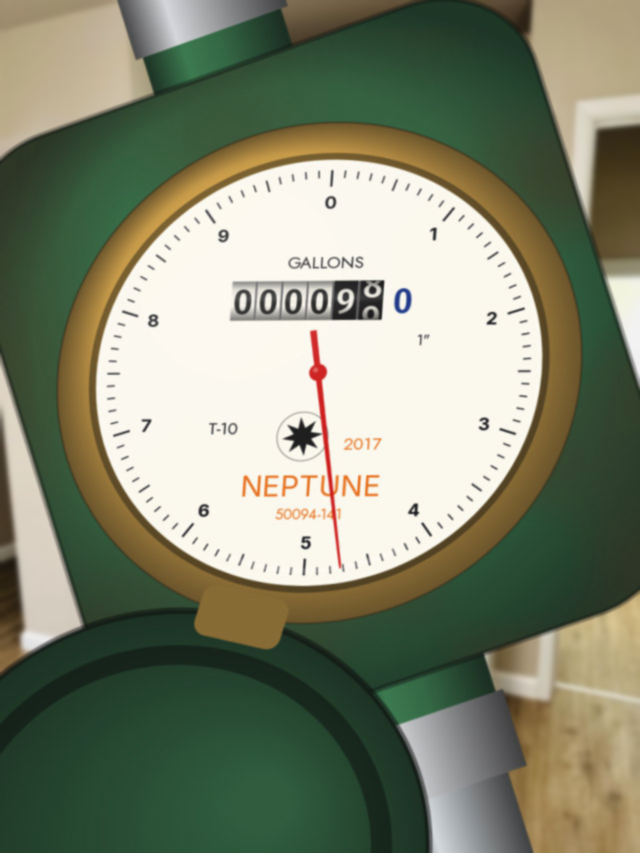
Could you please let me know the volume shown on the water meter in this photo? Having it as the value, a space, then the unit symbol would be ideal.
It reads 984.7 gal
